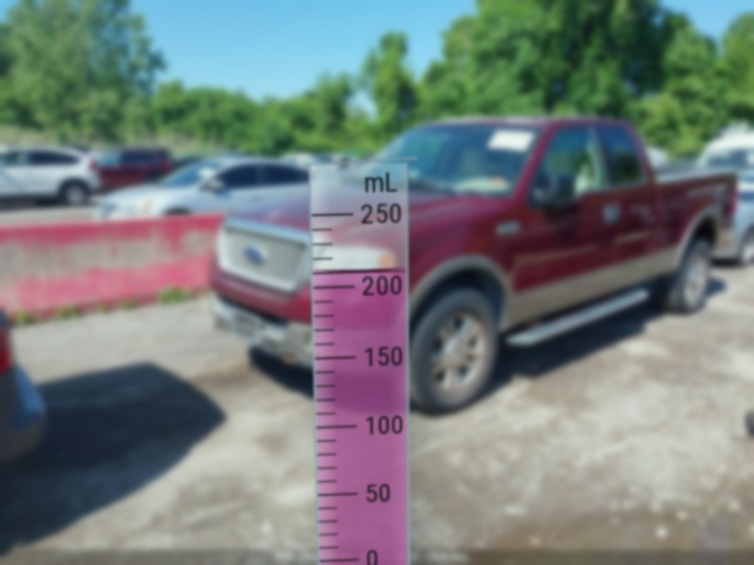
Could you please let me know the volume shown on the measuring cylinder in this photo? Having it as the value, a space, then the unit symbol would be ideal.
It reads 210 mL
